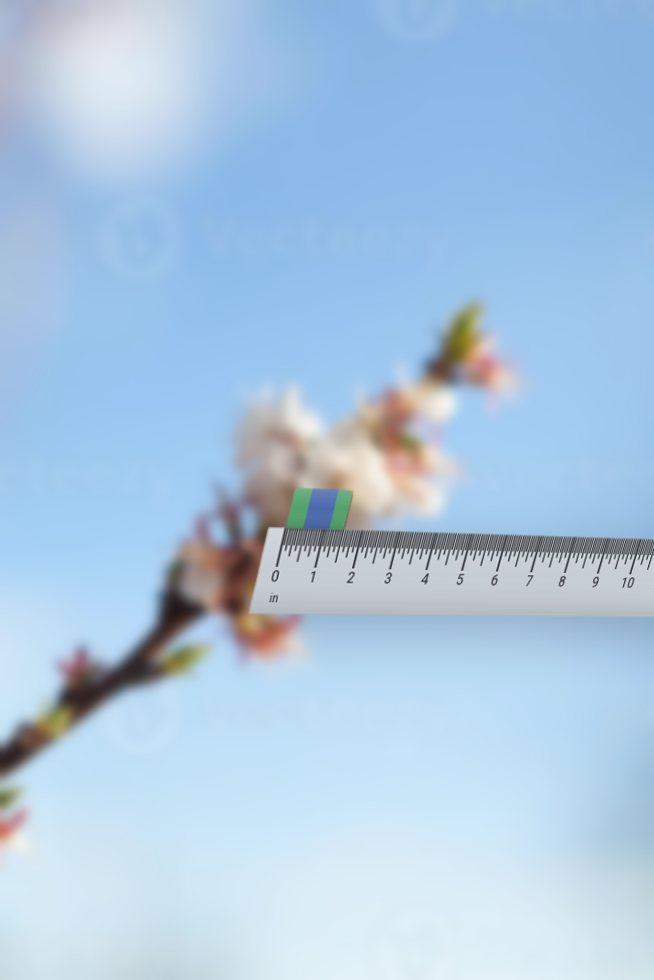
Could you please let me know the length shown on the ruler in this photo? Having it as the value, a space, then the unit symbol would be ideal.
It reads 1.5 in
